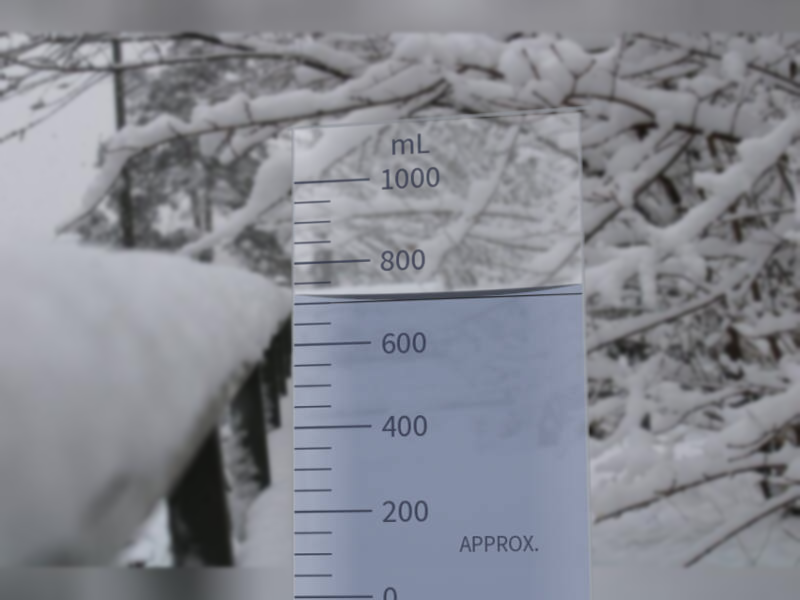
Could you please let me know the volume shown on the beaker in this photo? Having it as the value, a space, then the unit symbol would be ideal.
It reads 700 mL
